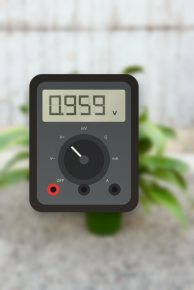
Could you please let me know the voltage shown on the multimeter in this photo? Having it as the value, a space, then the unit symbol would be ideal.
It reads 0.959 V
